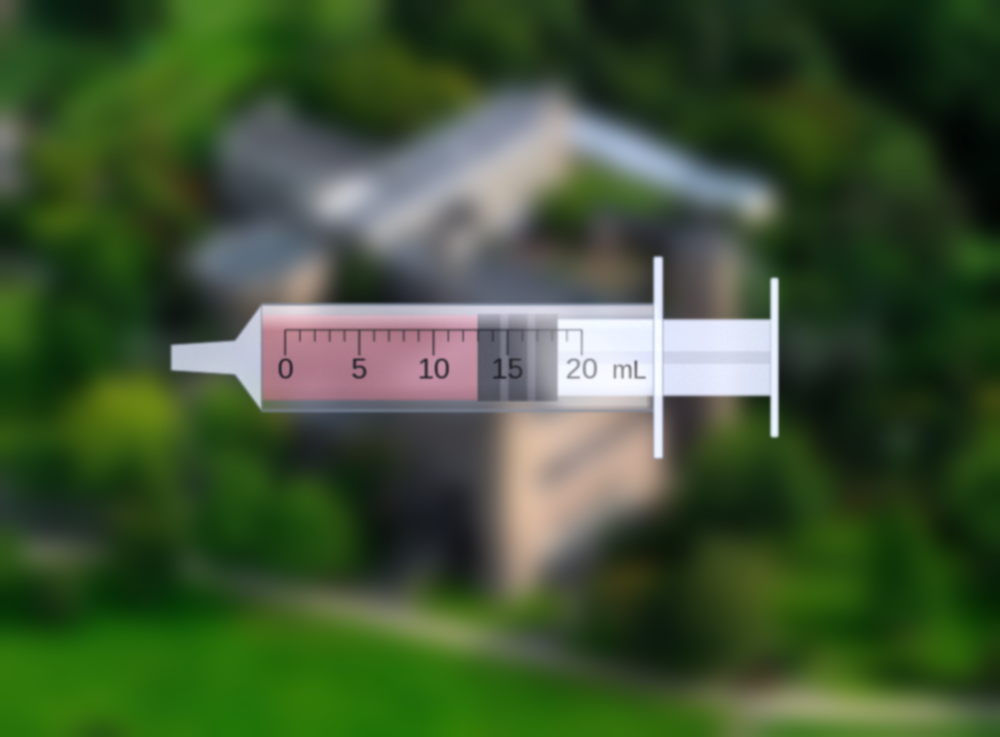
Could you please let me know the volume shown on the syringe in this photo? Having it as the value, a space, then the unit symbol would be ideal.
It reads 13 mL
